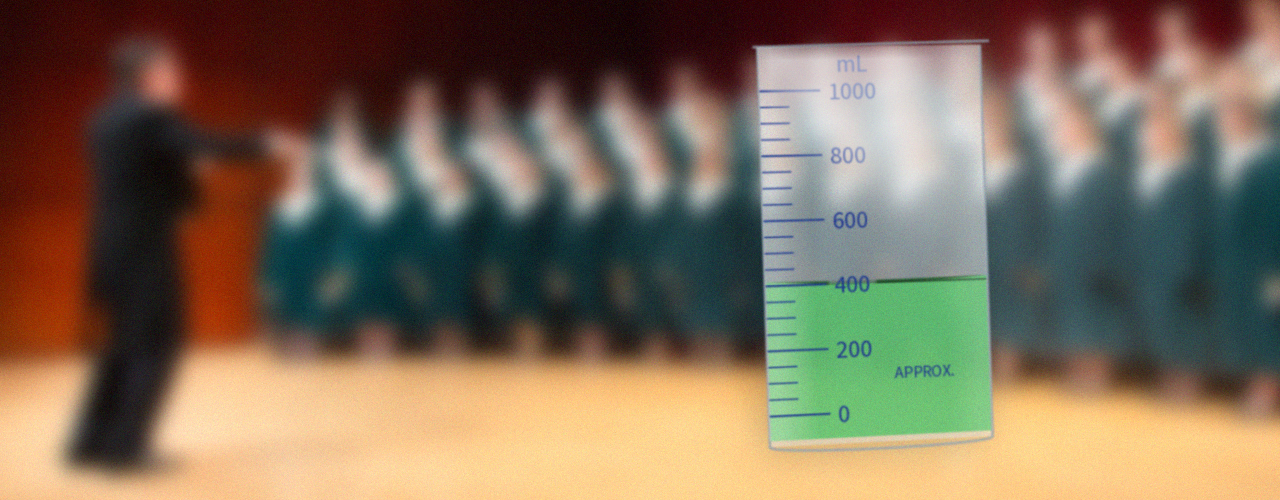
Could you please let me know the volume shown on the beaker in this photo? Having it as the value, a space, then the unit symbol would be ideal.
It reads 400 mL
